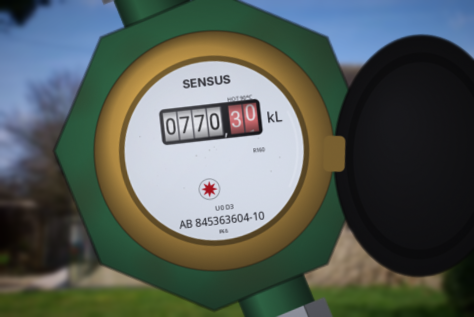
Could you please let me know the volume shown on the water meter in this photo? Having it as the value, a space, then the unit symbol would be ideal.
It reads 770.30 kL
